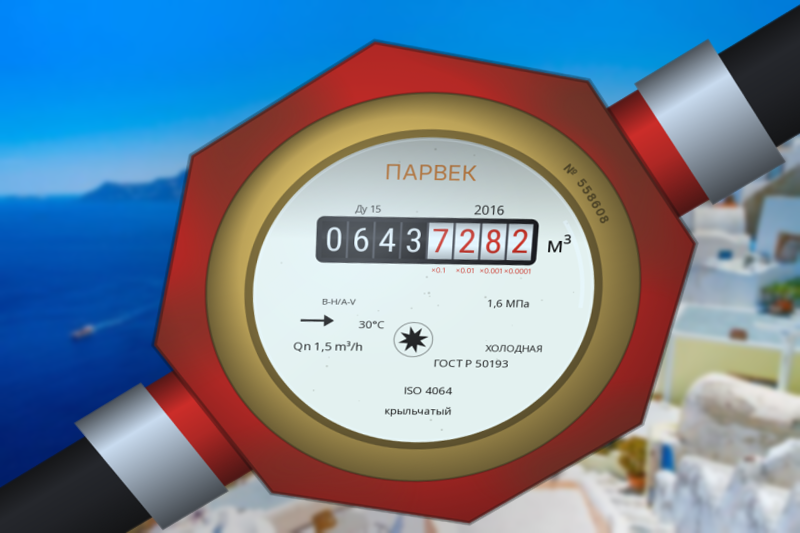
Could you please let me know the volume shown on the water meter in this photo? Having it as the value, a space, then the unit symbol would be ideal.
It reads 643.7282 m³
